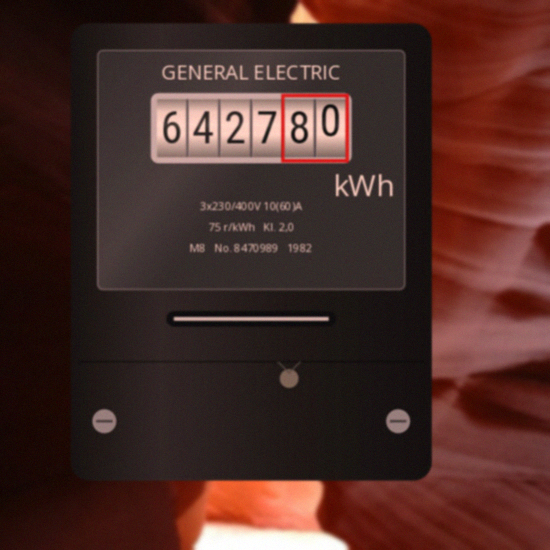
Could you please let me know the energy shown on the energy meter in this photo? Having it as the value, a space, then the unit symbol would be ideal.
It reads 6427.80 kWh
